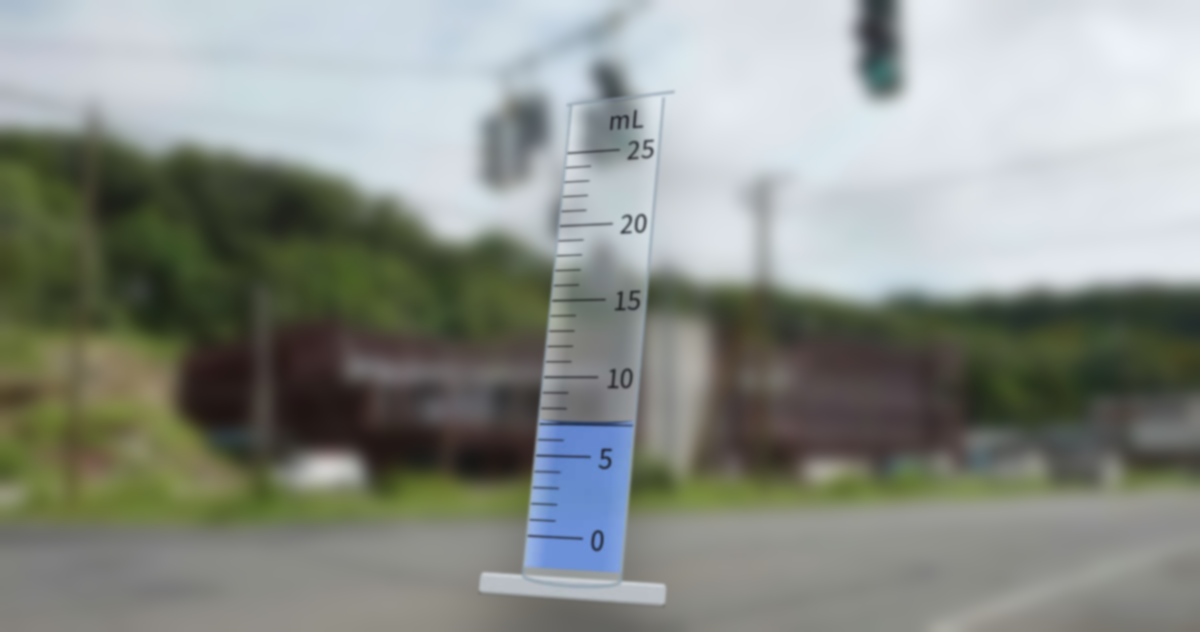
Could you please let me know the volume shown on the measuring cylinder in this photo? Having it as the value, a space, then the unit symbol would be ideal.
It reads 7 mL
